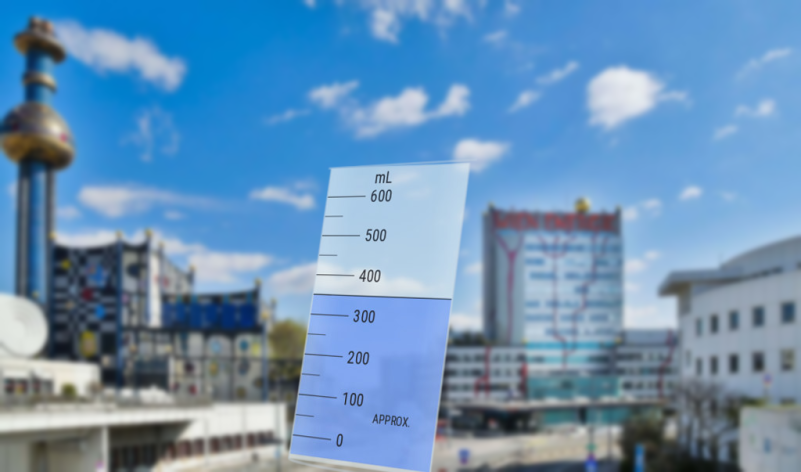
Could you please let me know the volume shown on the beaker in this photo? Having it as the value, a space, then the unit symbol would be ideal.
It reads 350 mL
